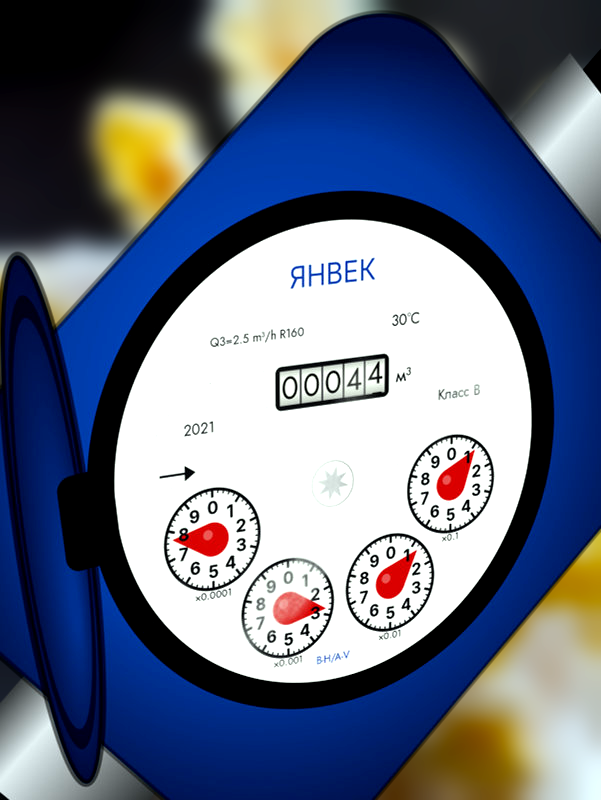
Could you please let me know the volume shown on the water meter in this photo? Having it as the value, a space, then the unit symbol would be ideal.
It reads 44.1127 m³
